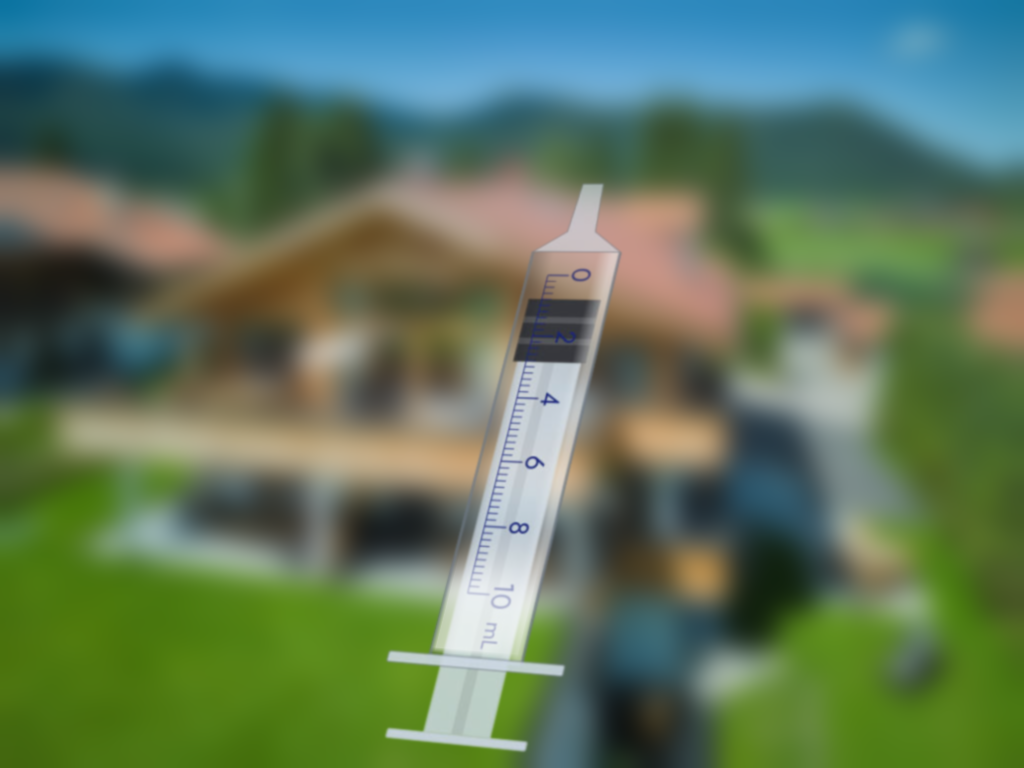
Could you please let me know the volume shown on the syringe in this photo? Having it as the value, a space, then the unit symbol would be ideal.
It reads 0.8 mL
